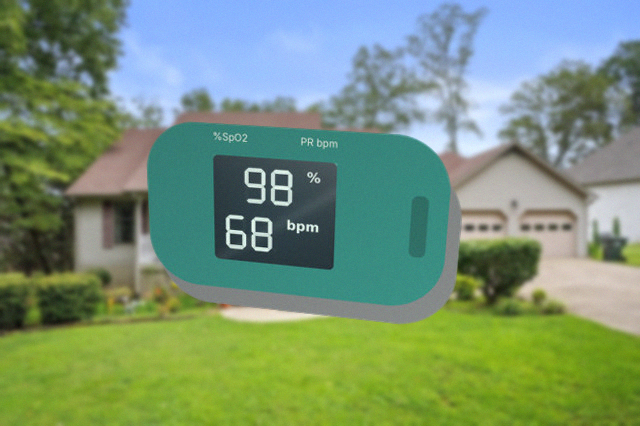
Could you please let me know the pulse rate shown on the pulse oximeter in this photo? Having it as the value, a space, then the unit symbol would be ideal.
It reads 68 bpm
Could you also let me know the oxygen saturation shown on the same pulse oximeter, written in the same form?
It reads 98 %
